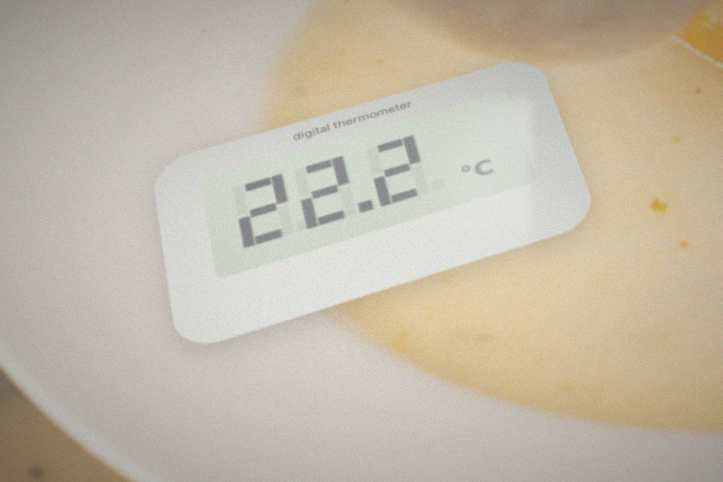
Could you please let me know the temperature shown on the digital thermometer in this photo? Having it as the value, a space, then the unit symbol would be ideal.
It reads 22.2 °C
